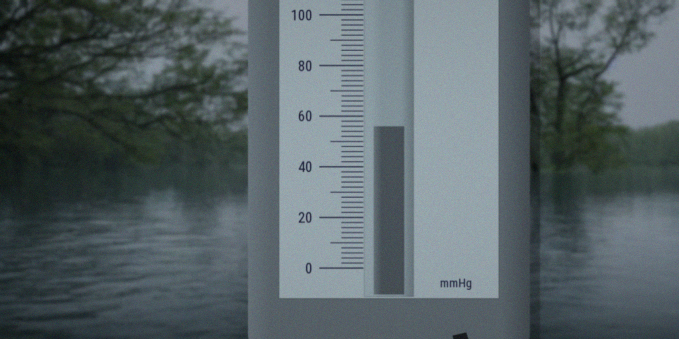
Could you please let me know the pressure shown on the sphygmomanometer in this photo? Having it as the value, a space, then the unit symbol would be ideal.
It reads 56 mmHg
